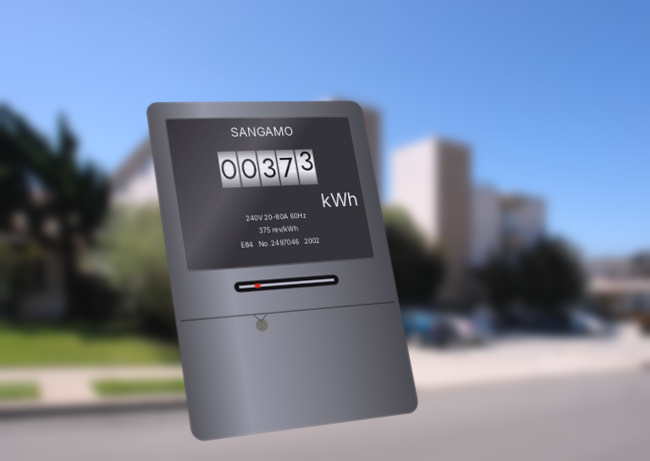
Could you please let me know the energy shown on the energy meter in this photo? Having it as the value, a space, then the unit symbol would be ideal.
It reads 373 kWh
